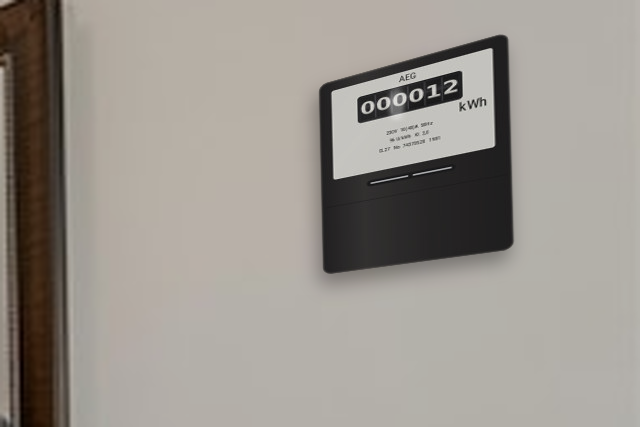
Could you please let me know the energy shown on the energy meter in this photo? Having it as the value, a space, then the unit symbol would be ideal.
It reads 12 kWh
